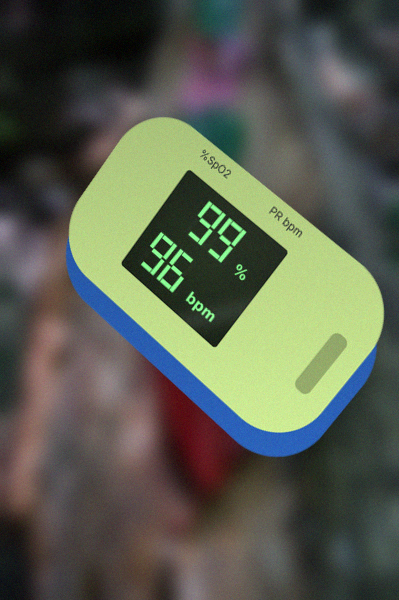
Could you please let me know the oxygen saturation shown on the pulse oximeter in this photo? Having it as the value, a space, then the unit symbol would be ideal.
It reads 99 %
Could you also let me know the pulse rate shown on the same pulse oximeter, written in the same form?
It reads 96 bpm
